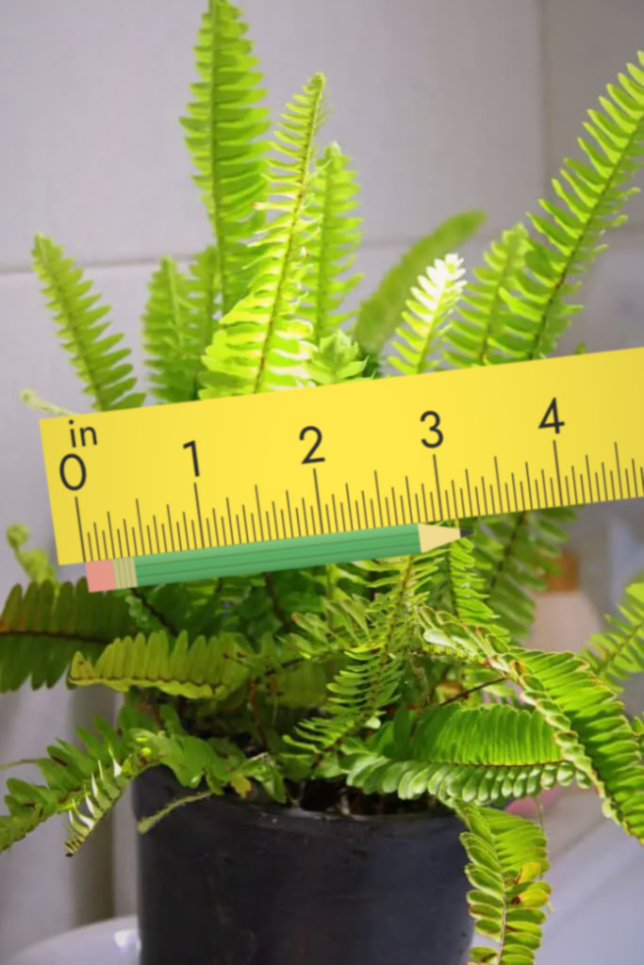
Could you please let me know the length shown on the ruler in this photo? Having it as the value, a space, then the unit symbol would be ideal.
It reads 3.25 in
